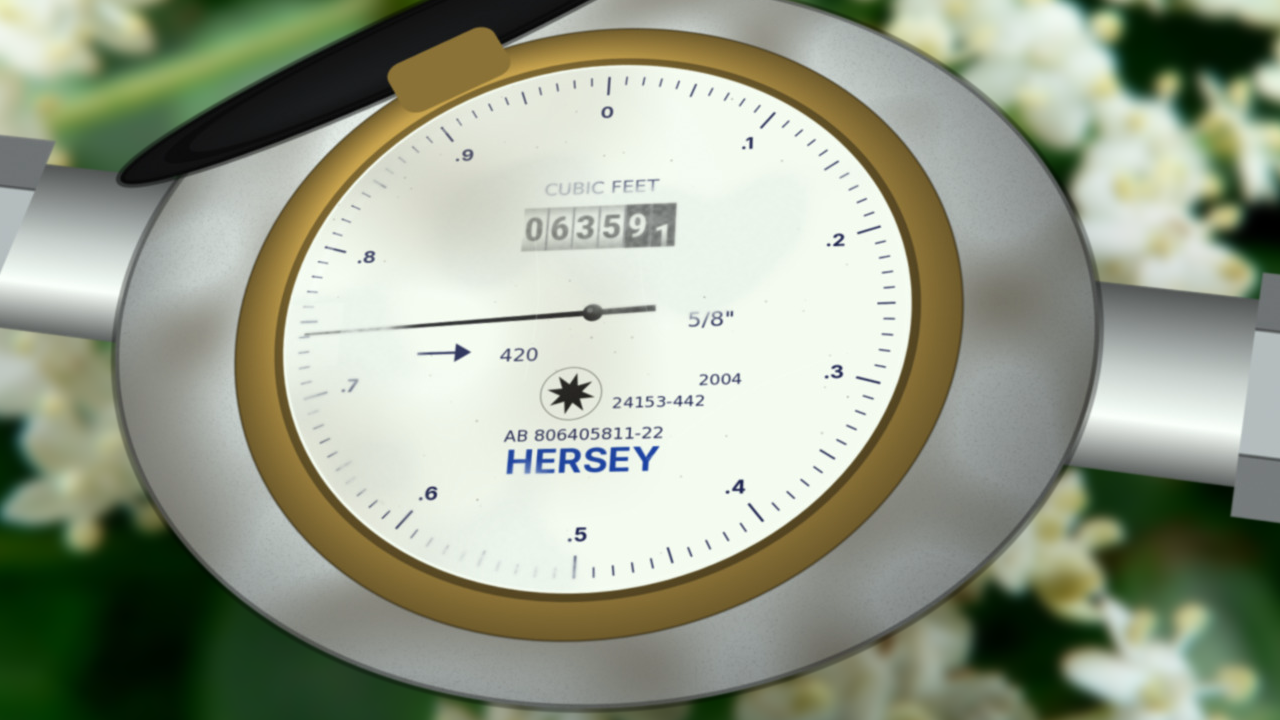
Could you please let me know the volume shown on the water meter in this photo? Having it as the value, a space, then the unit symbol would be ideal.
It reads 63590.74 ft³
